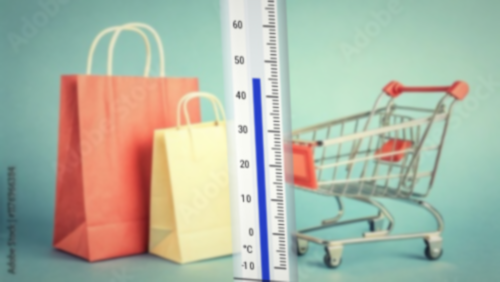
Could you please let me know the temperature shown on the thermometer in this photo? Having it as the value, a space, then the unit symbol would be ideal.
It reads 45 °C
